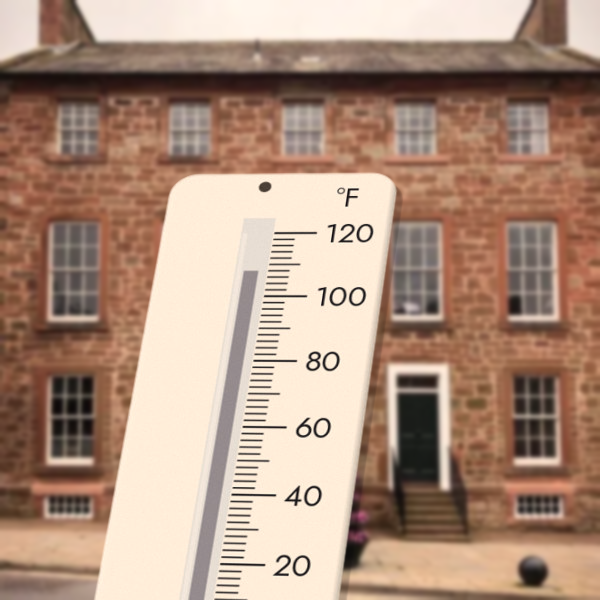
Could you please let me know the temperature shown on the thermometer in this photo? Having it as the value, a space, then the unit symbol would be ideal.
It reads 108 °F
